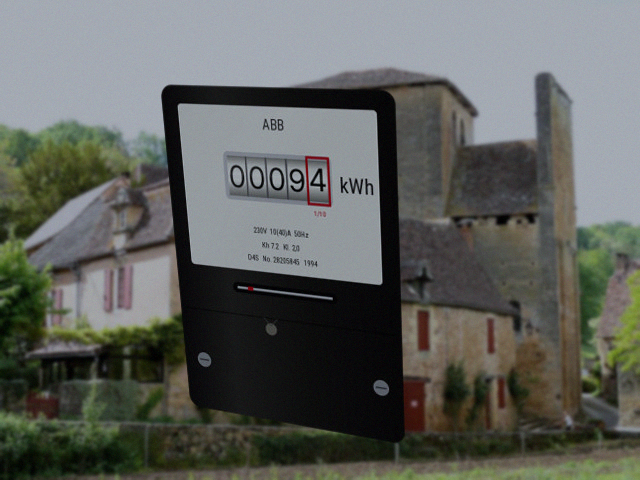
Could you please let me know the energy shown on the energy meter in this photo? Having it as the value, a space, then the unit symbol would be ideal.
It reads 9.4 kWh
